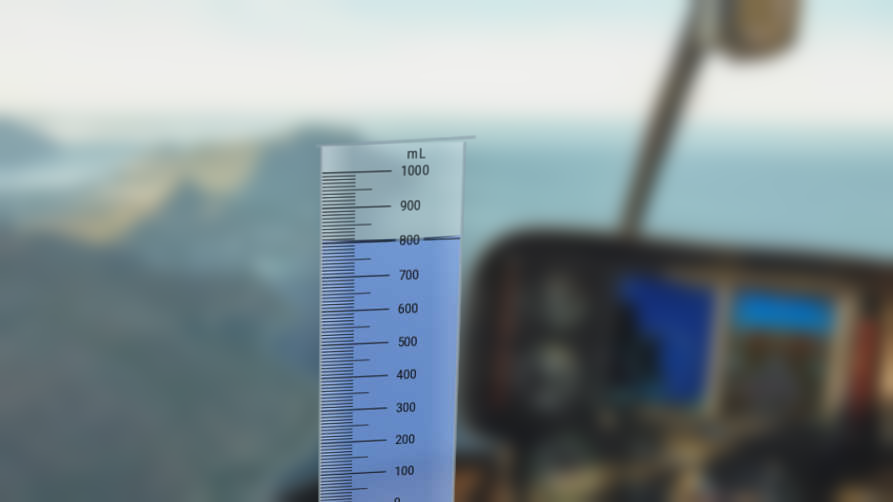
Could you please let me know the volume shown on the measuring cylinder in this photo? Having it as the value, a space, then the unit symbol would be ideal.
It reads 800 mL
